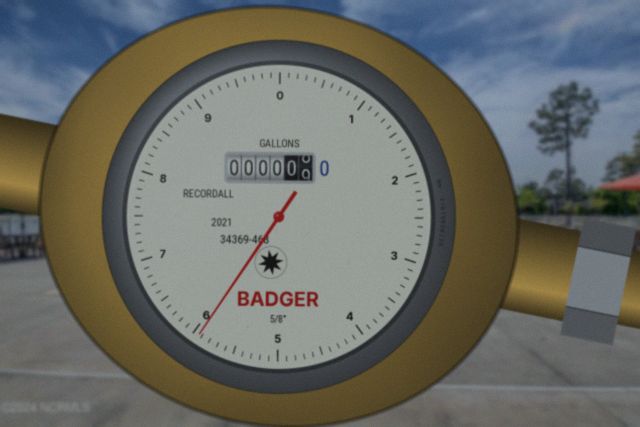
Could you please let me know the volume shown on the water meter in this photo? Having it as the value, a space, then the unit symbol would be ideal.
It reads 85.9 gal
